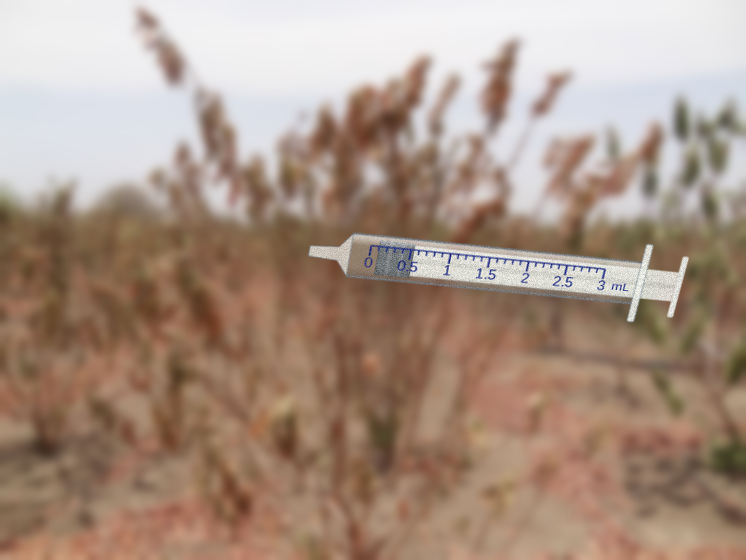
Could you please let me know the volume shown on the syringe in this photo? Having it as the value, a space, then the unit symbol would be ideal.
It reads 0.1 mL
